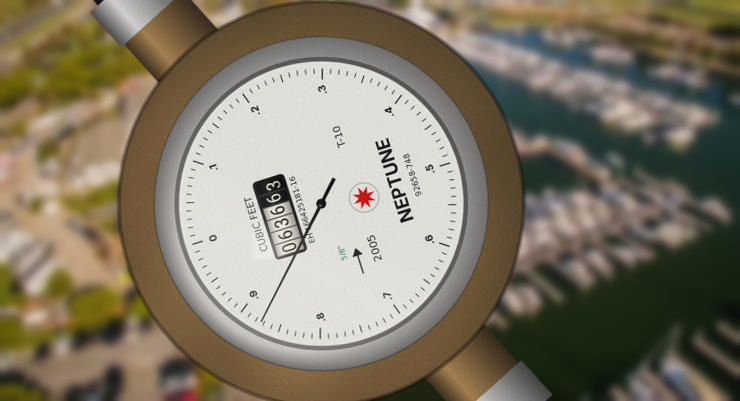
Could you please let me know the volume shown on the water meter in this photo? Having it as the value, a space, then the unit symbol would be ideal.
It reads 63662.87 ft³
